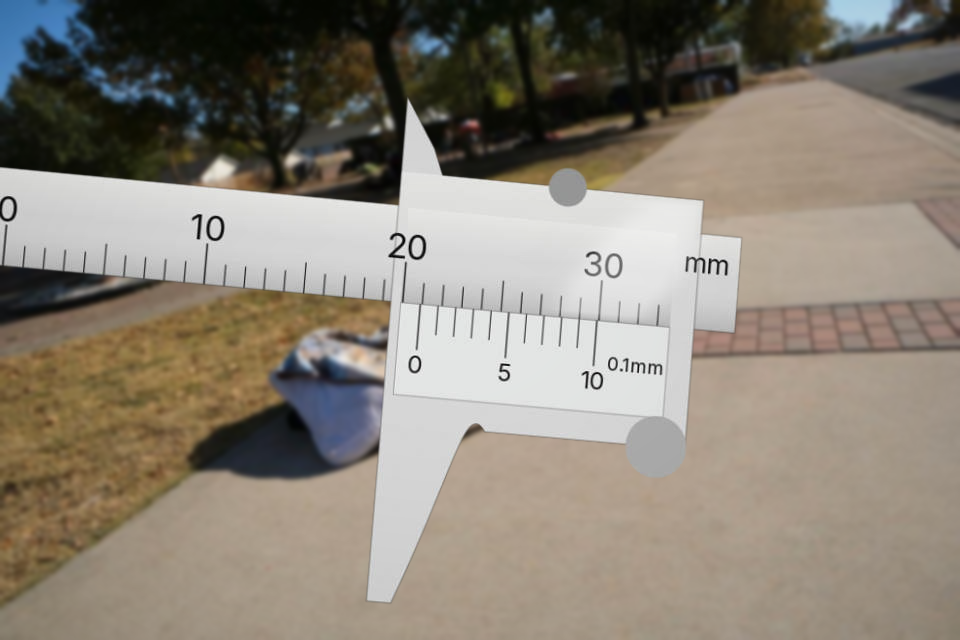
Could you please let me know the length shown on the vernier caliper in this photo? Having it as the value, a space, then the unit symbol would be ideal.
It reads 20.9 mm
